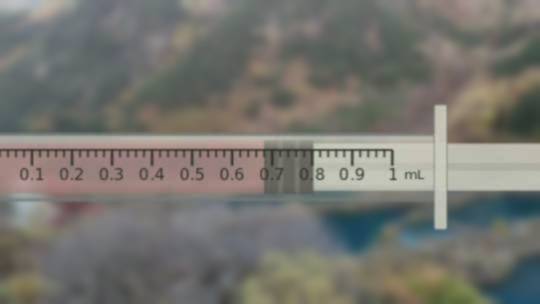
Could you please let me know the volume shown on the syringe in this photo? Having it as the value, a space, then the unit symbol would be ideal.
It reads 0.68 mL
